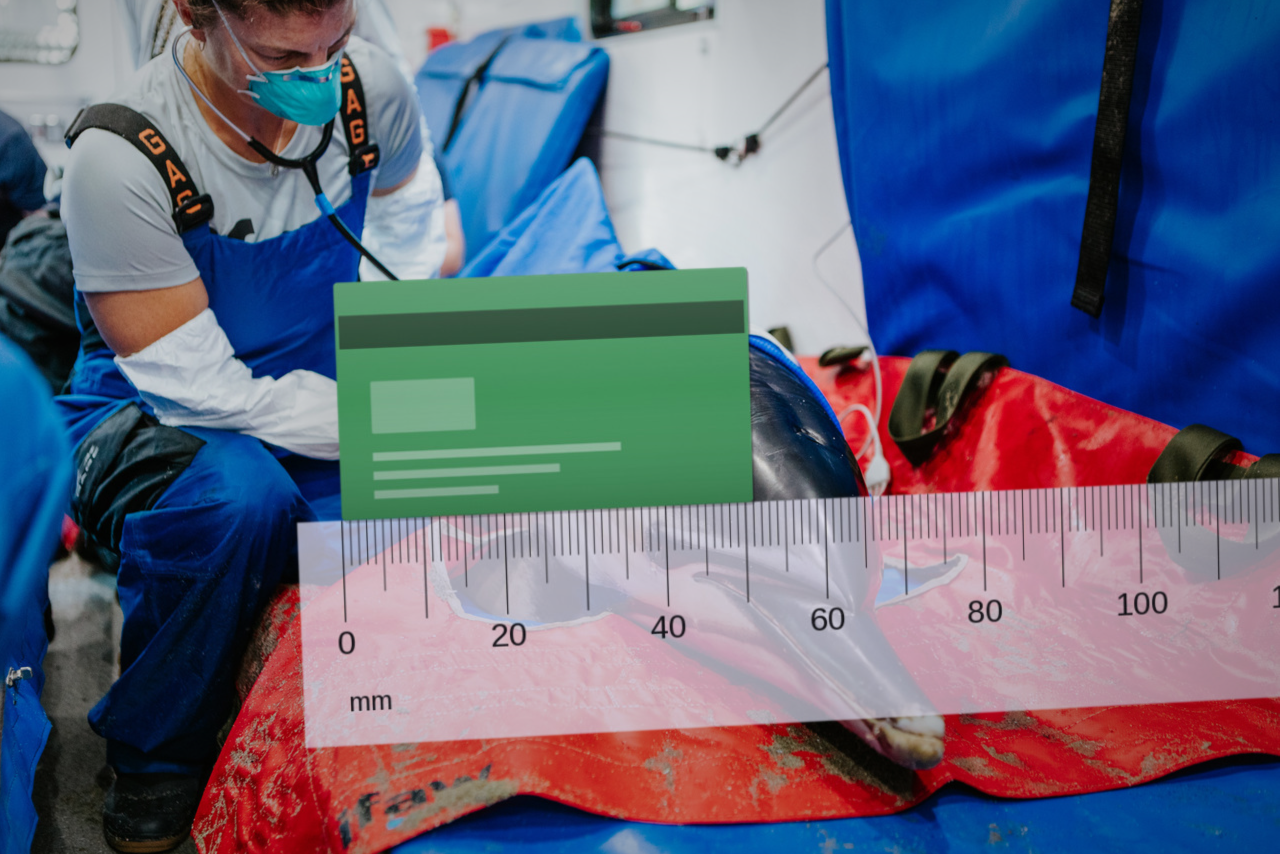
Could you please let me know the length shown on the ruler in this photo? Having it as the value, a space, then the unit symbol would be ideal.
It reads 51 mm
